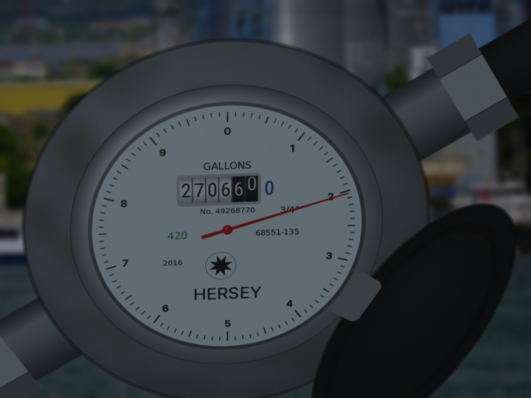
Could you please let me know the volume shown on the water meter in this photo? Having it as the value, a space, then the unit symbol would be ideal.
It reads 2706602.0 gal
